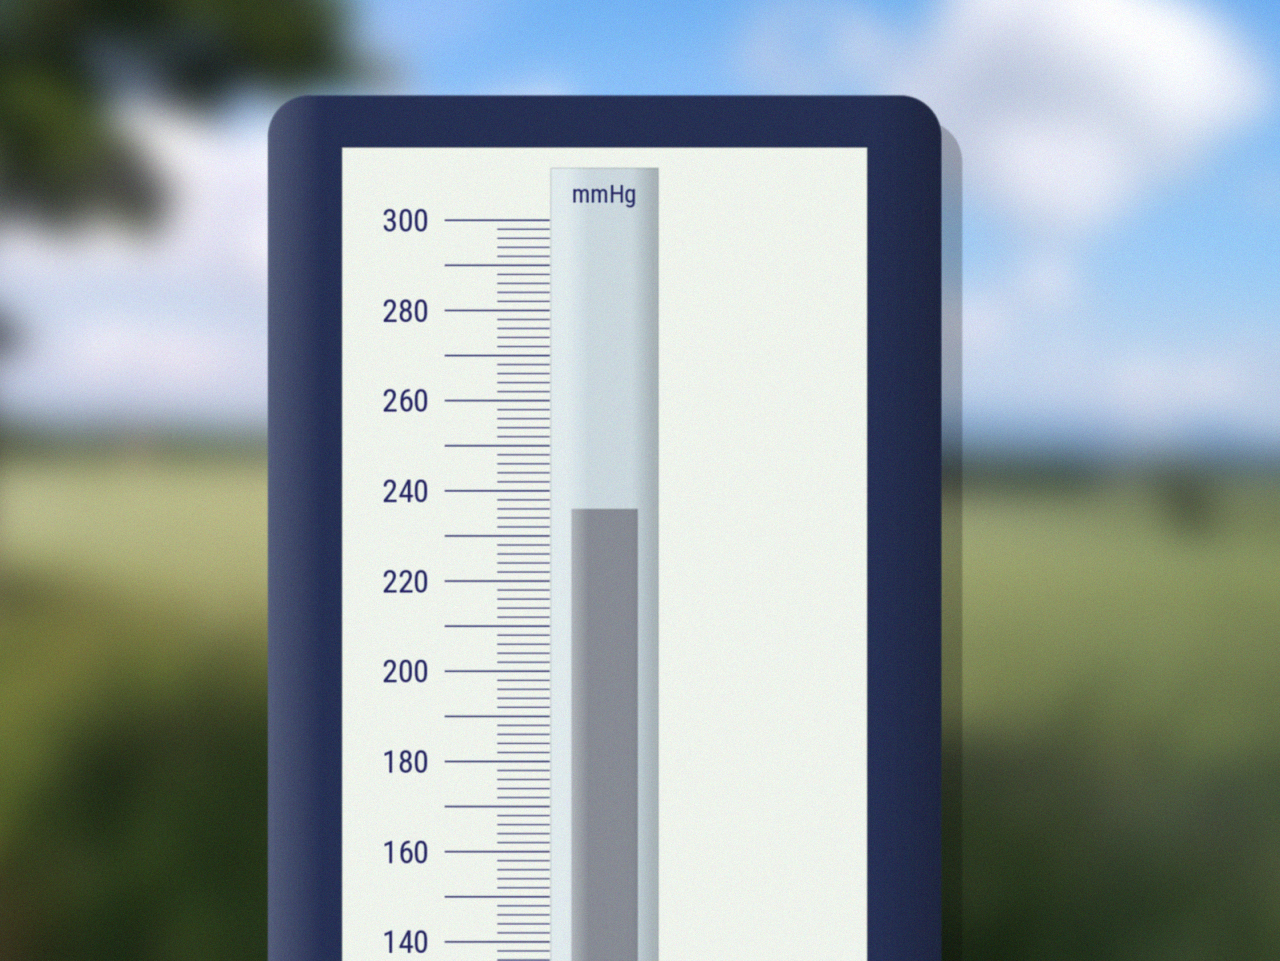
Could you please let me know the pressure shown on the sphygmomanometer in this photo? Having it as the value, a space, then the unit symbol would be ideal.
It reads 236 mmHg
